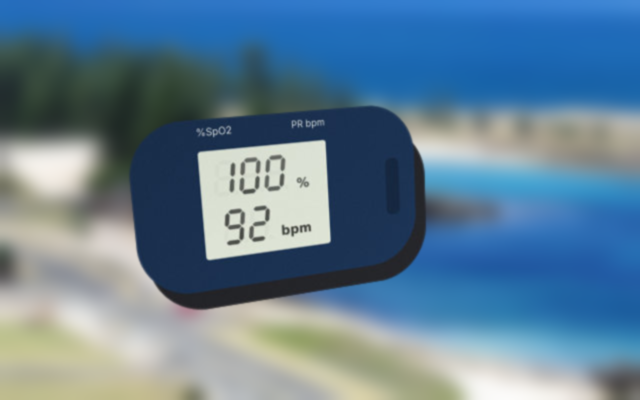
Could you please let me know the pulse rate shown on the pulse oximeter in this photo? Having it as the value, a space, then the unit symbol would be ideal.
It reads 92 bpm
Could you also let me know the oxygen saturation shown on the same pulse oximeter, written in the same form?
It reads 100 %
